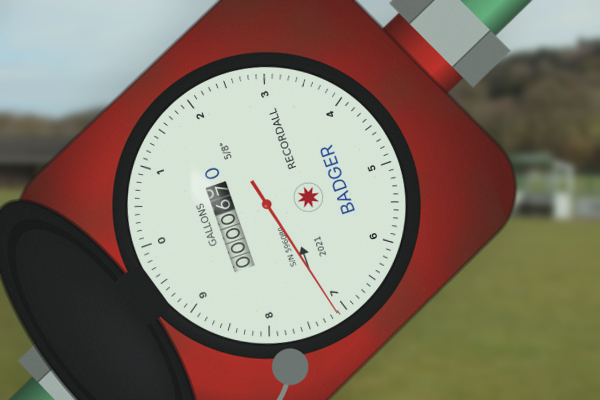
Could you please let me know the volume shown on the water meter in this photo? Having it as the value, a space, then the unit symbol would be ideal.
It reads 667.1 gal
